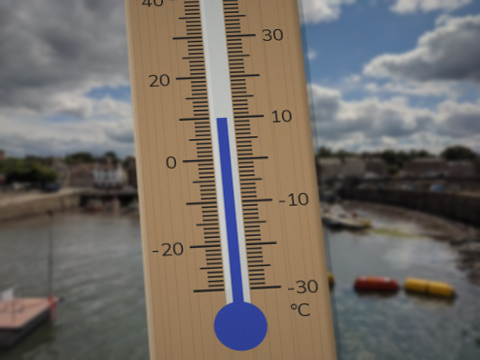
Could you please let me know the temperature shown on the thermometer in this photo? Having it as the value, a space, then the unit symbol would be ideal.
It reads 10 °C
